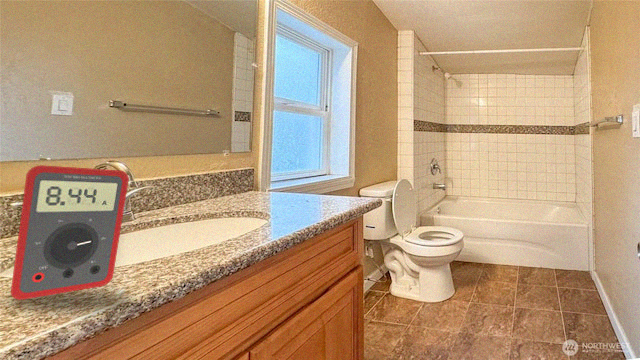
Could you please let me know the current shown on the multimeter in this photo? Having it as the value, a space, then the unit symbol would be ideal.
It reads 8.44 A
